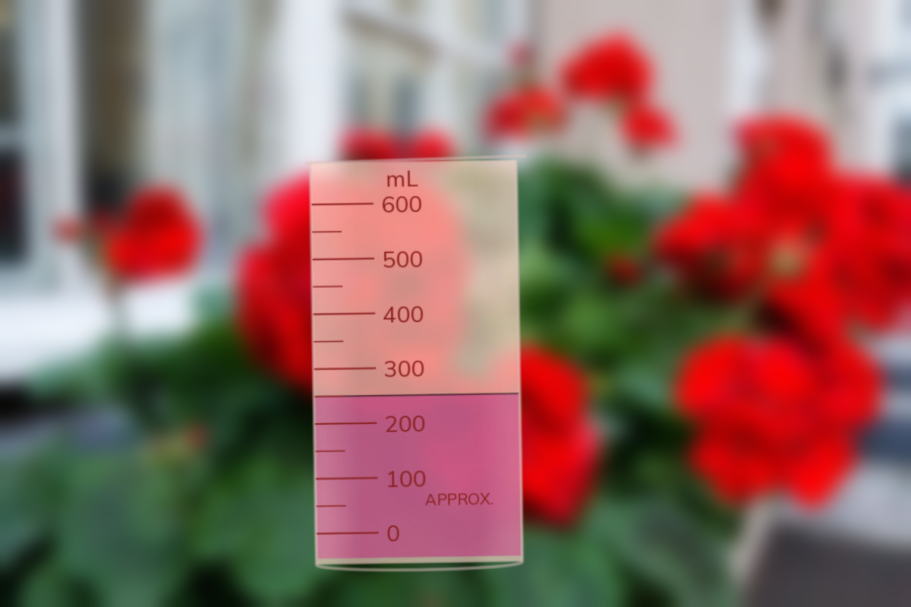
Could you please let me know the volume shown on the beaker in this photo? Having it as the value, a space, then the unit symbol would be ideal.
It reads 250 mL
